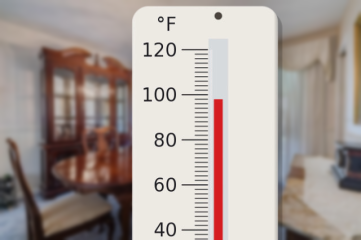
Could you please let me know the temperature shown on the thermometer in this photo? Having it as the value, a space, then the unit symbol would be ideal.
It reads 98 °F
